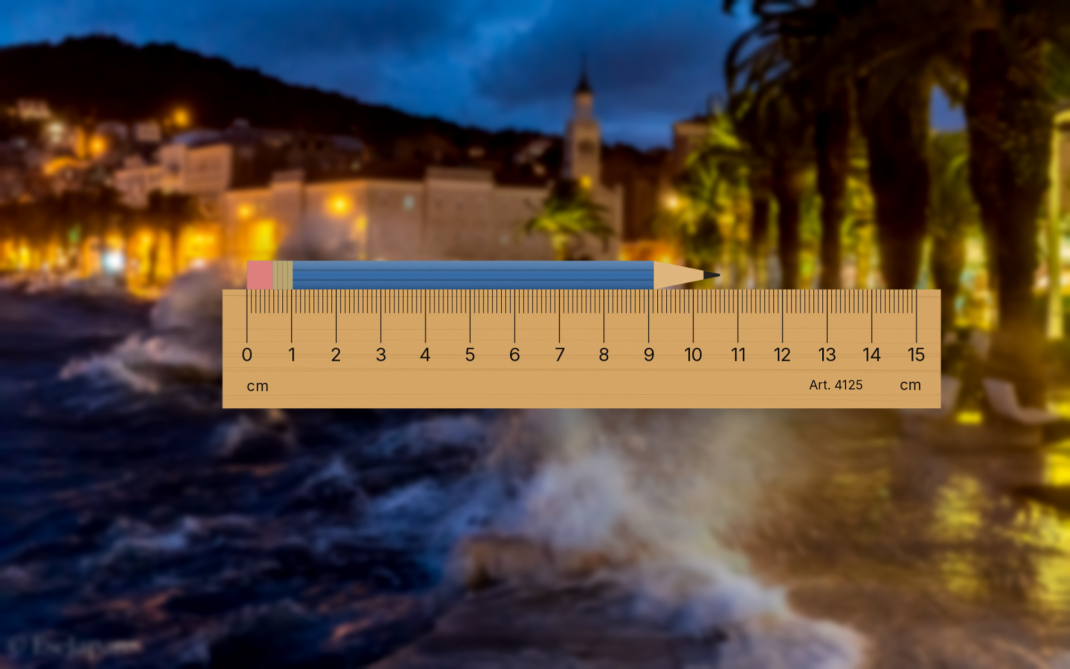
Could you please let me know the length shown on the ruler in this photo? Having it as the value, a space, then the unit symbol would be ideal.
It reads 10.6 cm
